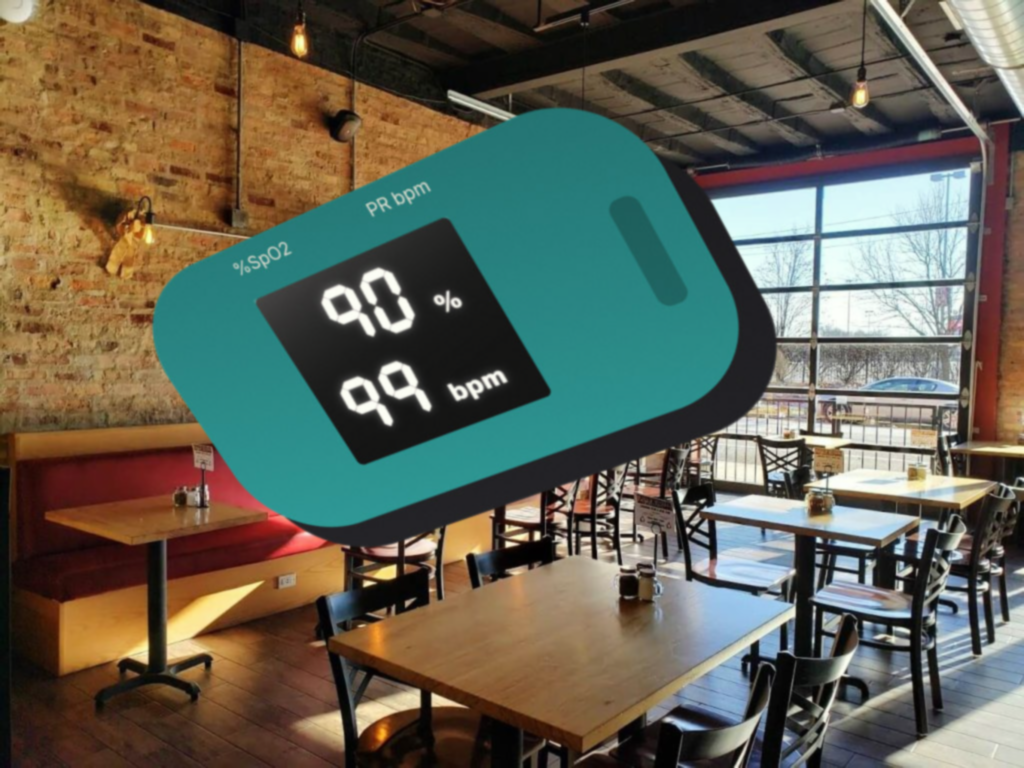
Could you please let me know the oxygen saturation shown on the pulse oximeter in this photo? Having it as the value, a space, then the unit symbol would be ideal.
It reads 90 %
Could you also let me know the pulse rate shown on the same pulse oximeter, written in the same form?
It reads 99 bpm
